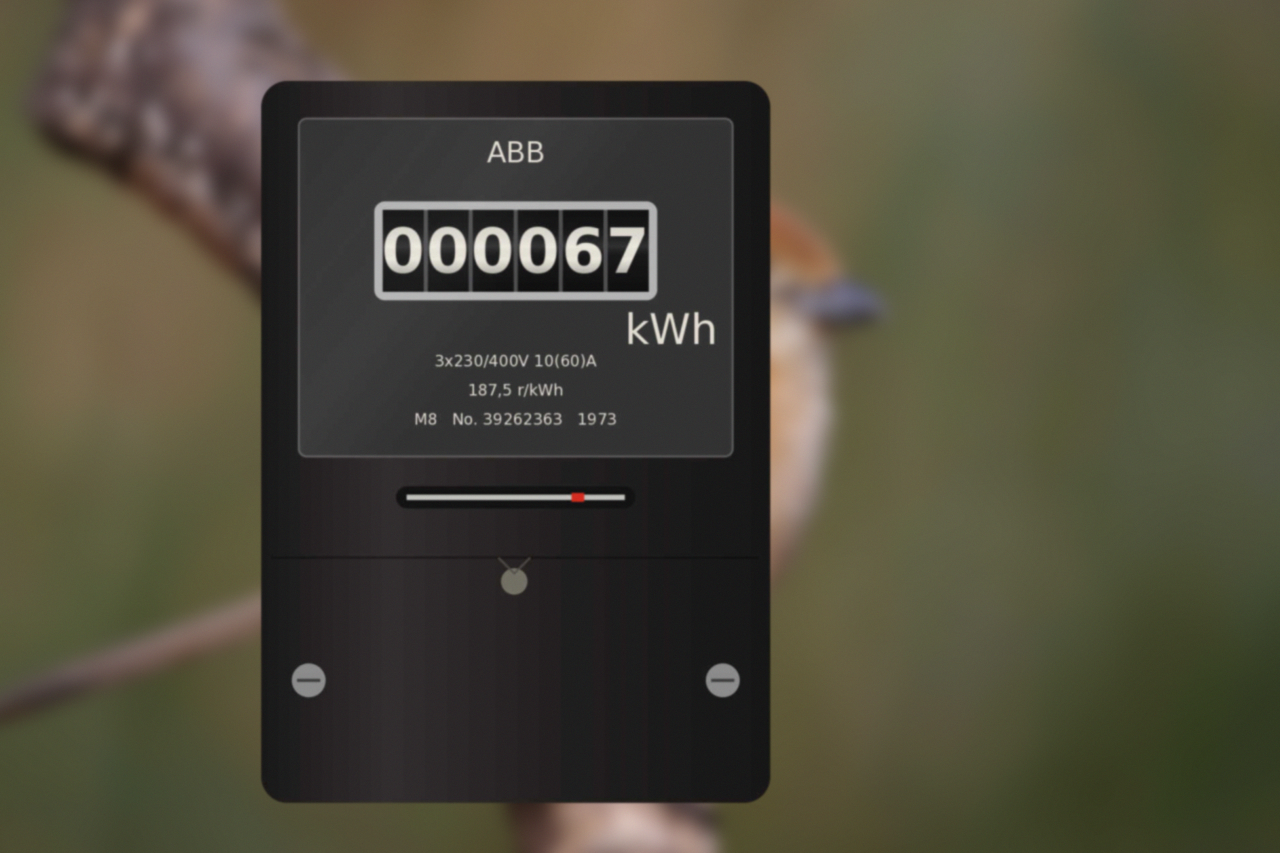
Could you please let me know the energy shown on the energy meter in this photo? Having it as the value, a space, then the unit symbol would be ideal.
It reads 67 kWh
